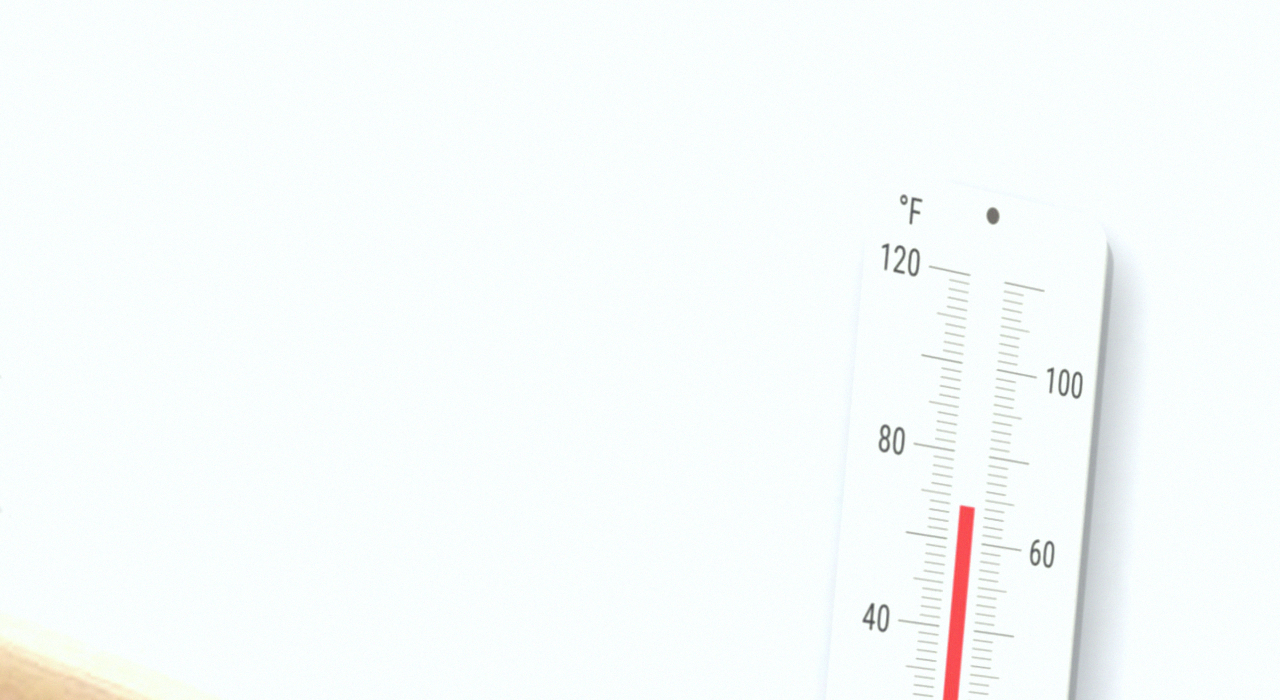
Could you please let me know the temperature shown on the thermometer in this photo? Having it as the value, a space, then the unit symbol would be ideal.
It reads 68 °F
